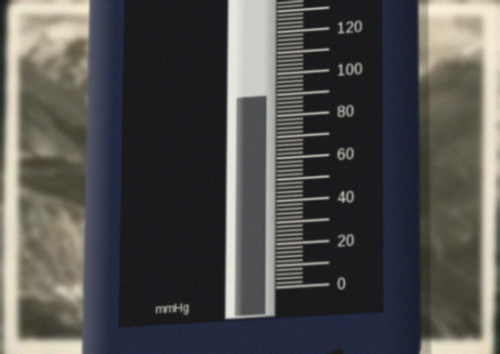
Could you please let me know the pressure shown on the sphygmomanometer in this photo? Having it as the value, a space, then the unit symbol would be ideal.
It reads 90 mmHg
